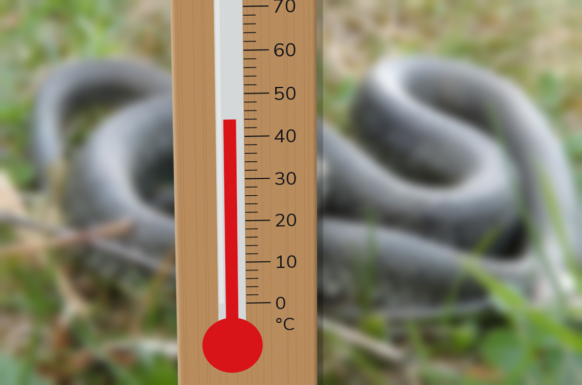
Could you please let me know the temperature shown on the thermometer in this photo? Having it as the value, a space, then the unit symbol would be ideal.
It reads 44 °C
